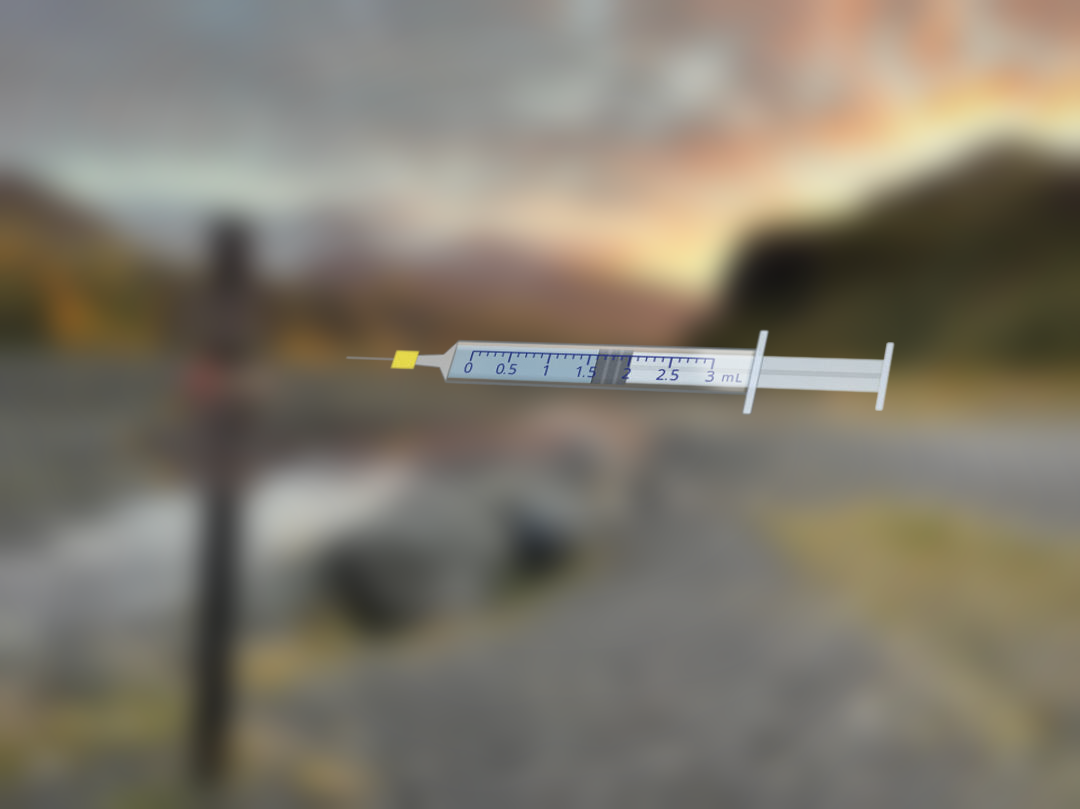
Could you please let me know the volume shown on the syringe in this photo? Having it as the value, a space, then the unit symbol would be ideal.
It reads 1.6 mL
